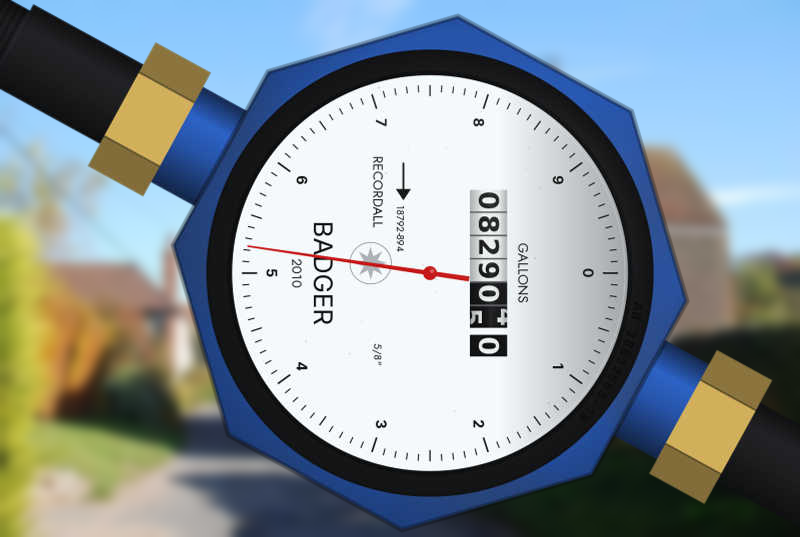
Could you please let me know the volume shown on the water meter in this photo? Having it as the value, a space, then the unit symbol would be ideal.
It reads 829045.2 gal
